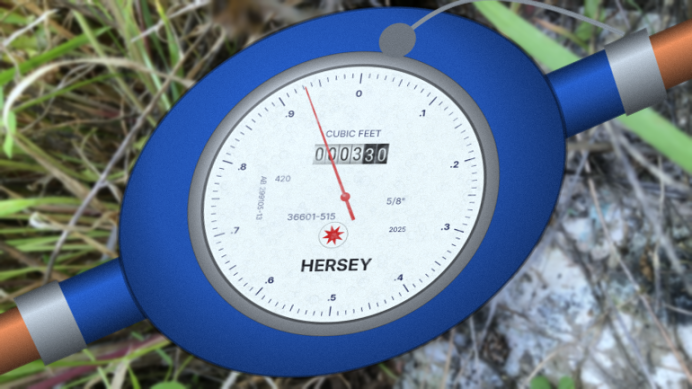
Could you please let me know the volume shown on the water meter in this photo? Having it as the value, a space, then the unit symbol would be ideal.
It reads 329.93 ft³
